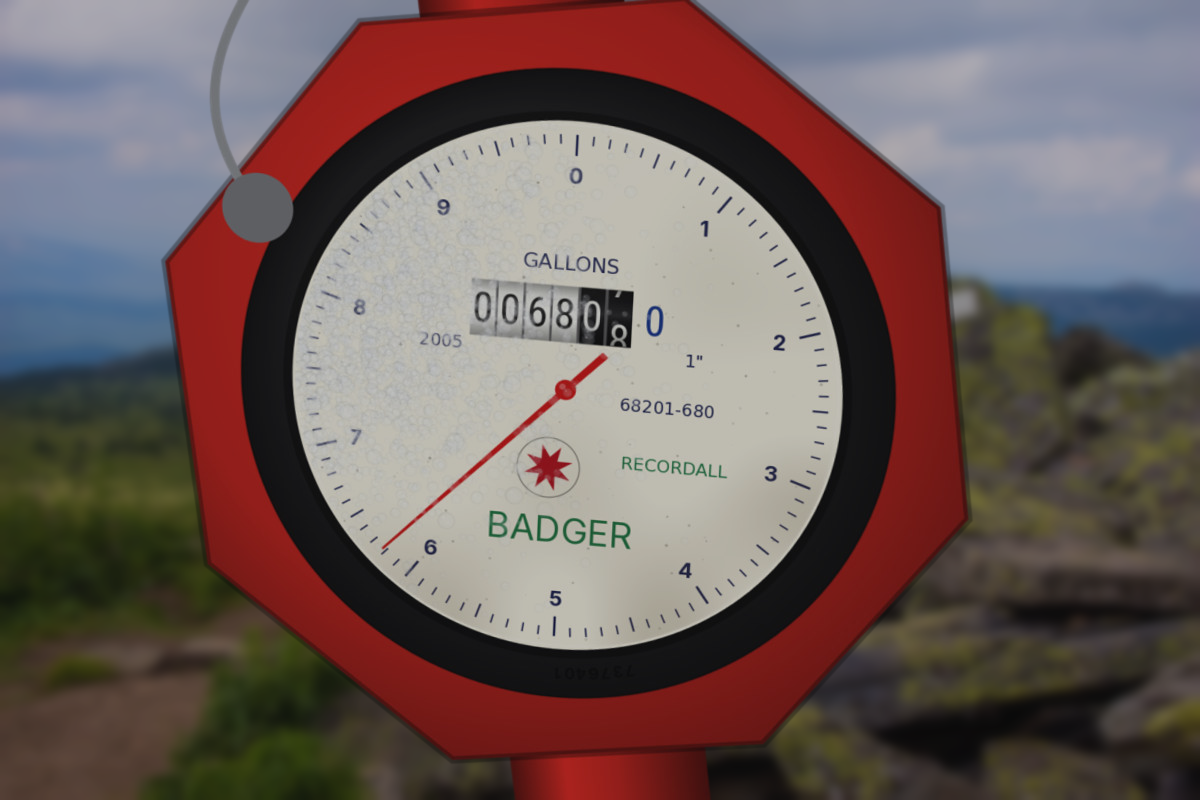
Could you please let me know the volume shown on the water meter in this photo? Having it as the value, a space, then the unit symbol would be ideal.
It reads 68076.2 gal
